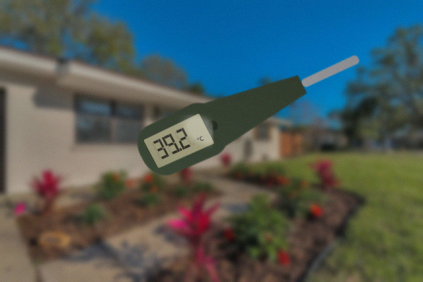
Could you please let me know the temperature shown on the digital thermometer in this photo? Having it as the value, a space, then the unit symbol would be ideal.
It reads 39.2 °C
